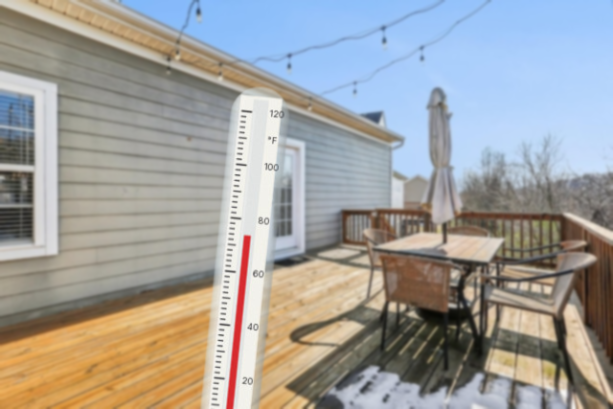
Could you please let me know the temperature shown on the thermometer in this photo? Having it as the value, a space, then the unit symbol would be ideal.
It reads 74 °F
